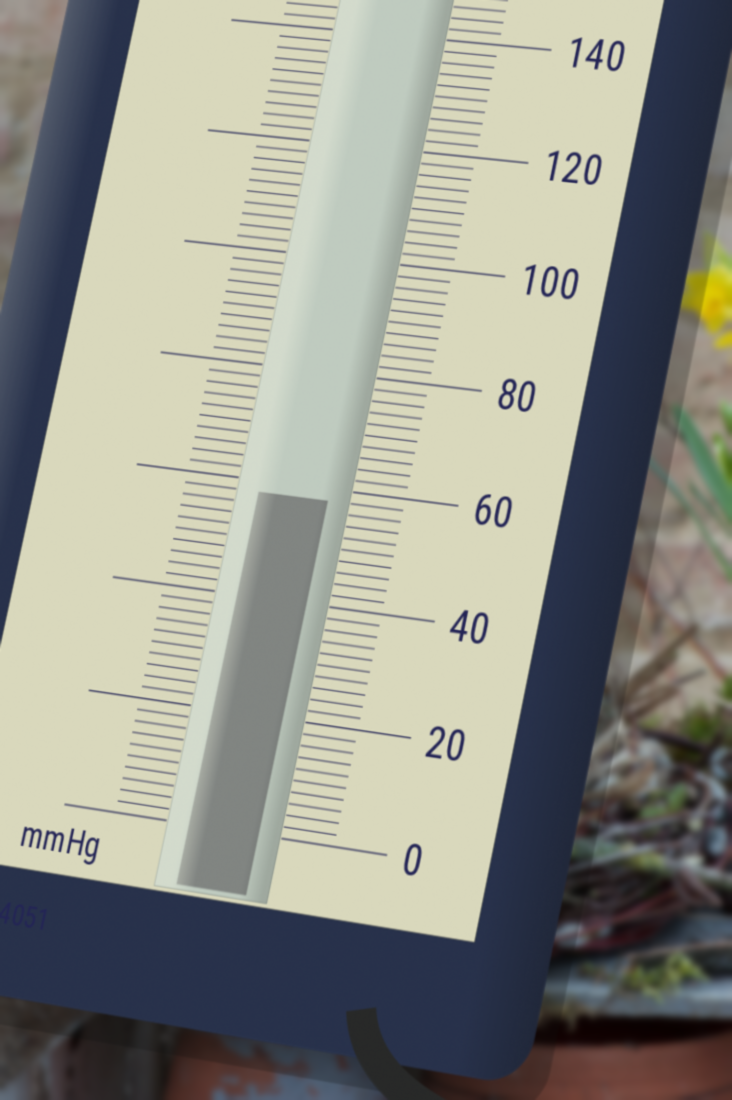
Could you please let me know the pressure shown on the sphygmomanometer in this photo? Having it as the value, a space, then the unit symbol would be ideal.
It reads 58 mmHg
